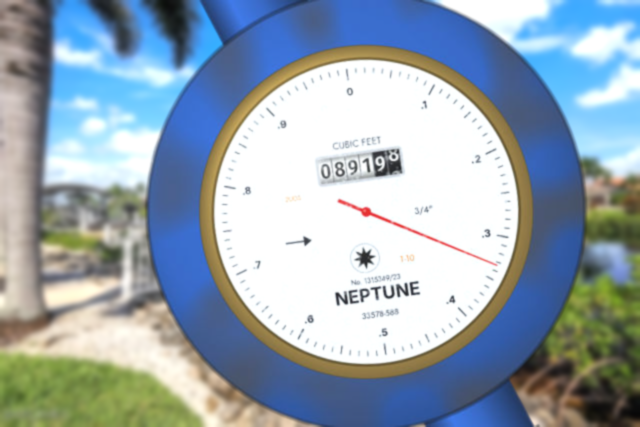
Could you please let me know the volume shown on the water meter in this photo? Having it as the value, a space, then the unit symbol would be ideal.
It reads 89198.33 ft³
